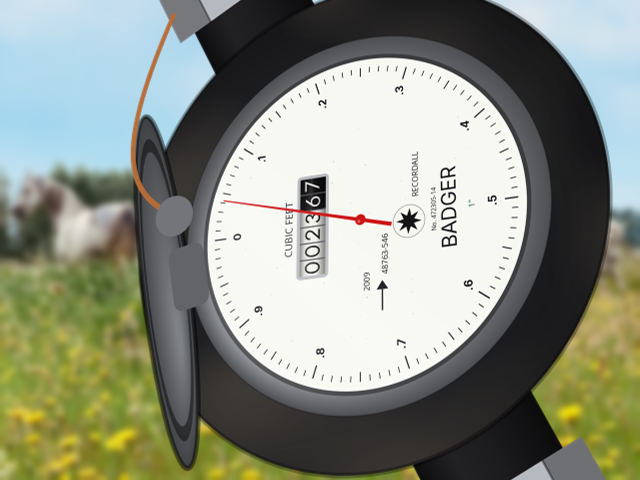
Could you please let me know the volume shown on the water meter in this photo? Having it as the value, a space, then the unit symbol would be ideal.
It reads 2367.04 ft³
